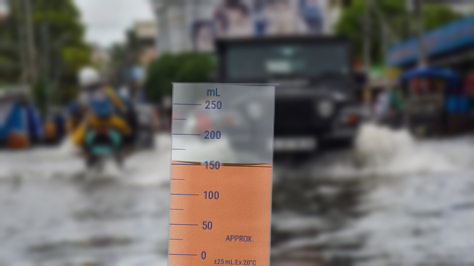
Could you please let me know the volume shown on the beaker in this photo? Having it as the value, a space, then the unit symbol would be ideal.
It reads 150 mL
